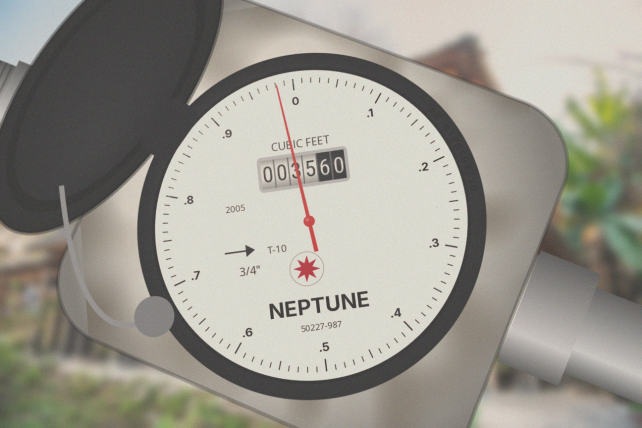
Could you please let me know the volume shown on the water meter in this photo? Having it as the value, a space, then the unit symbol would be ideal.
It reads 3559.98 ft³
